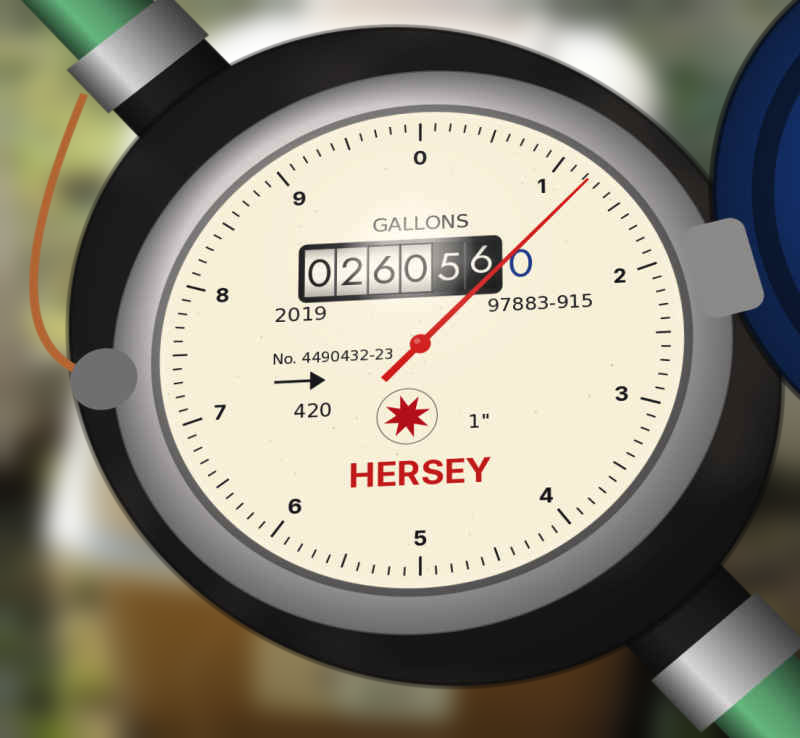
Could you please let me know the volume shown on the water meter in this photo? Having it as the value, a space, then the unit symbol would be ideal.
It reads 260561.2 gal
